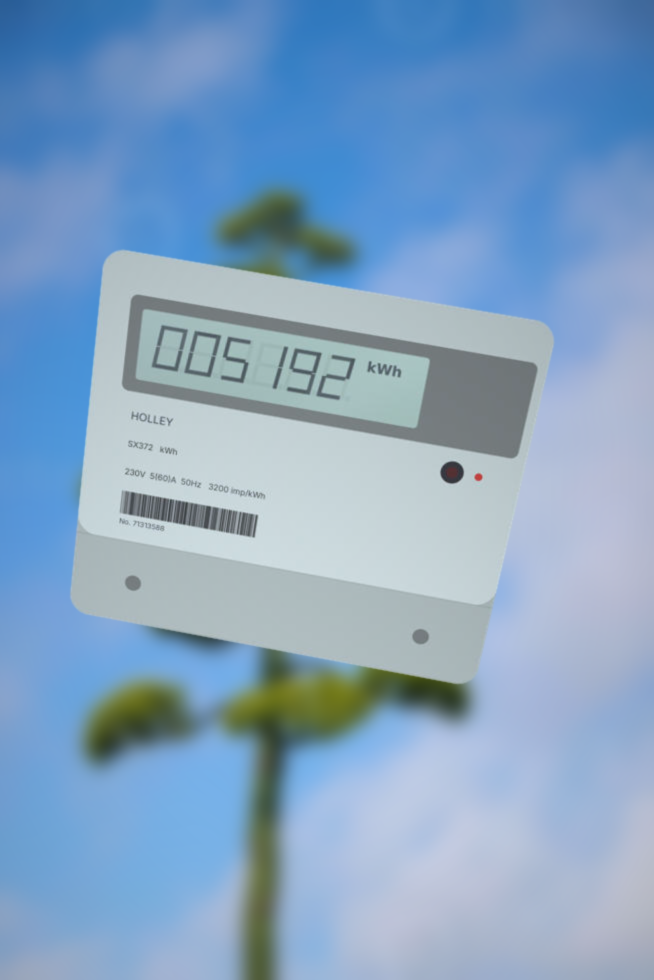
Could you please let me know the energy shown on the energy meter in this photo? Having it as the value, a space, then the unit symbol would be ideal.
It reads 5192 kWh
